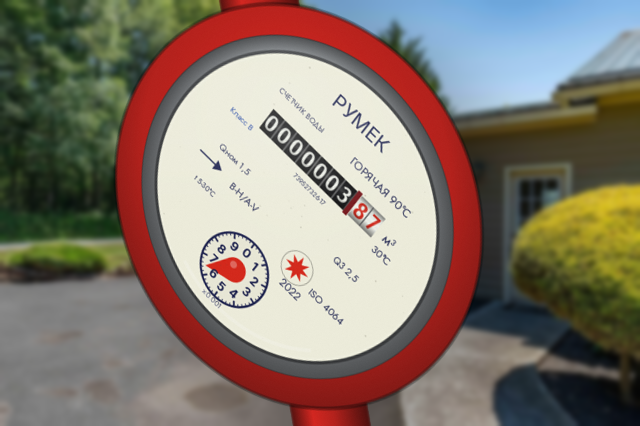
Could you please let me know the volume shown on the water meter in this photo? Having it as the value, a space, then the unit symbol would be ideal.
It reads 3.876 m³
